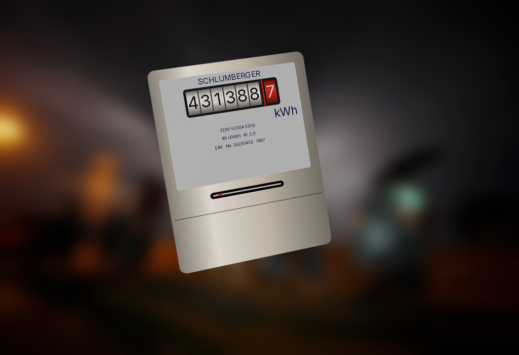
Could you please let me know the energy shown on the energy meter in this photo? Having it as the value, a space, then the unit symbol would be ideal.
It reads 431388.7 kWh
